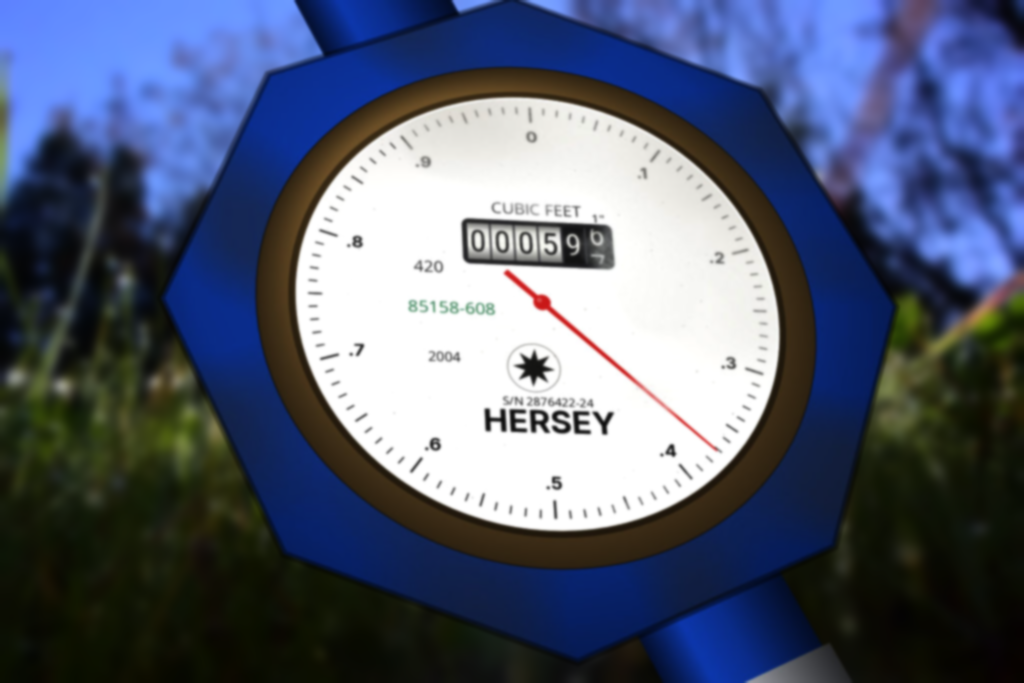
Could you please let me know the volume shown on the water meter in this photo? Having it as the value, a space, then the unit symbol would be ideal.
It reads 596.37 ft³
